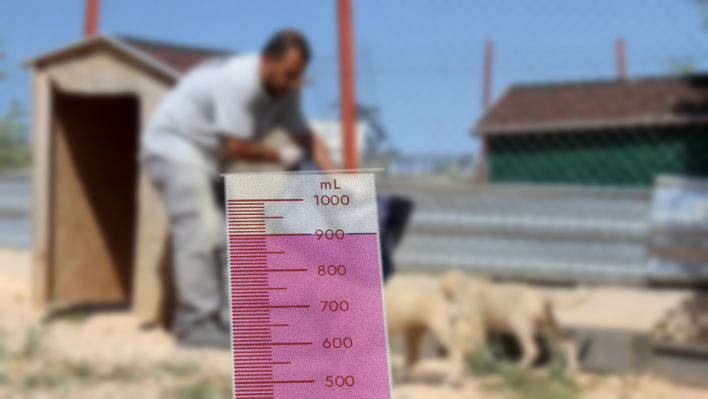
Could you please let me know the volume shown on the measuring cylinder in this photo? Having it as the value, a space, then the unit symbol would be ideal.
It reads 900 mL
